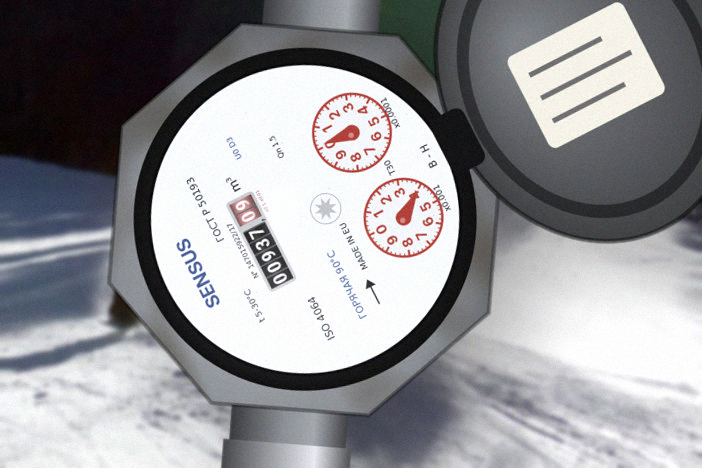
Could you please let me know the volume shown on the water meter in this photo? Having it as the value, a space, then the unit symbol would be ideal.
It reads 937.0940 m³
